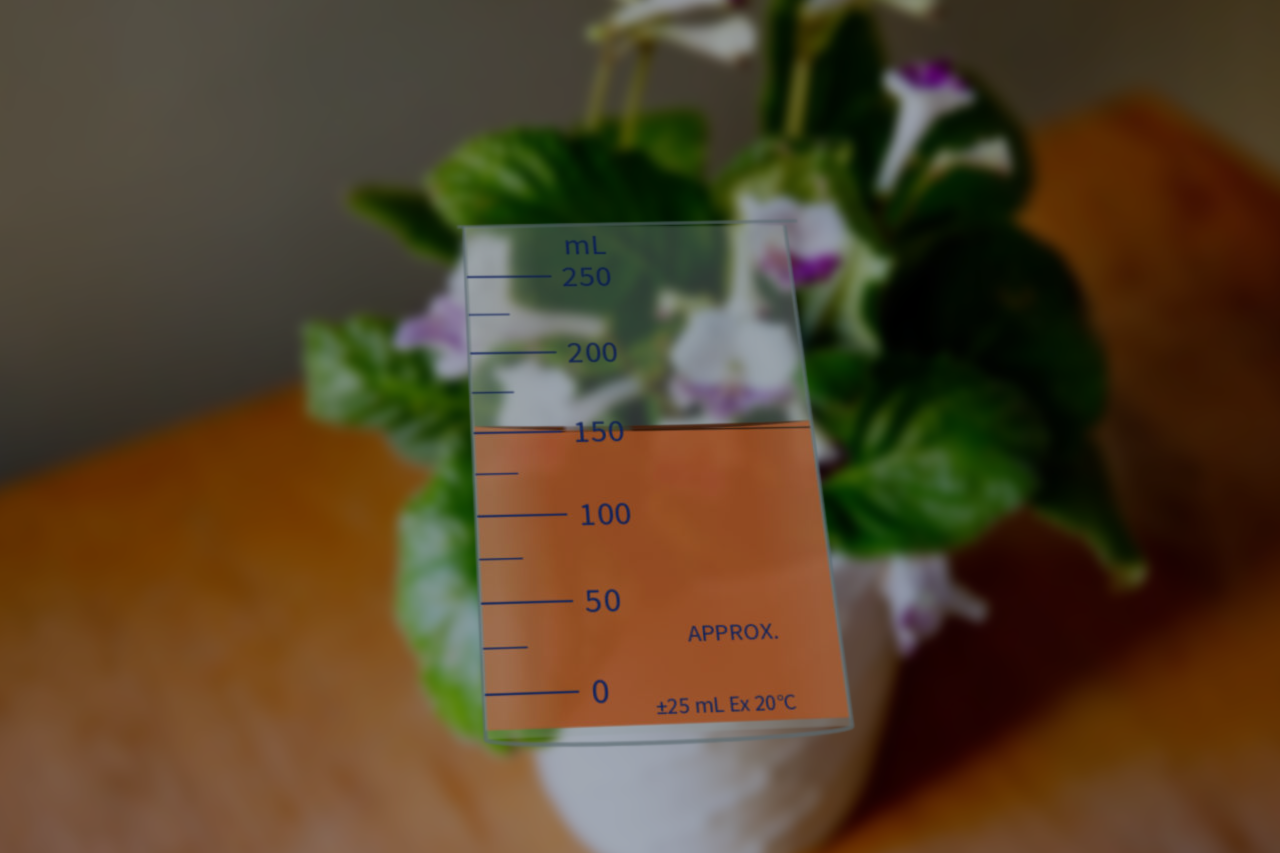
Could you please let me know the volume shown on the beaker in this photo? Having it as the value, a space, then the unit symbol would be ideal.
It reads 150 mL
